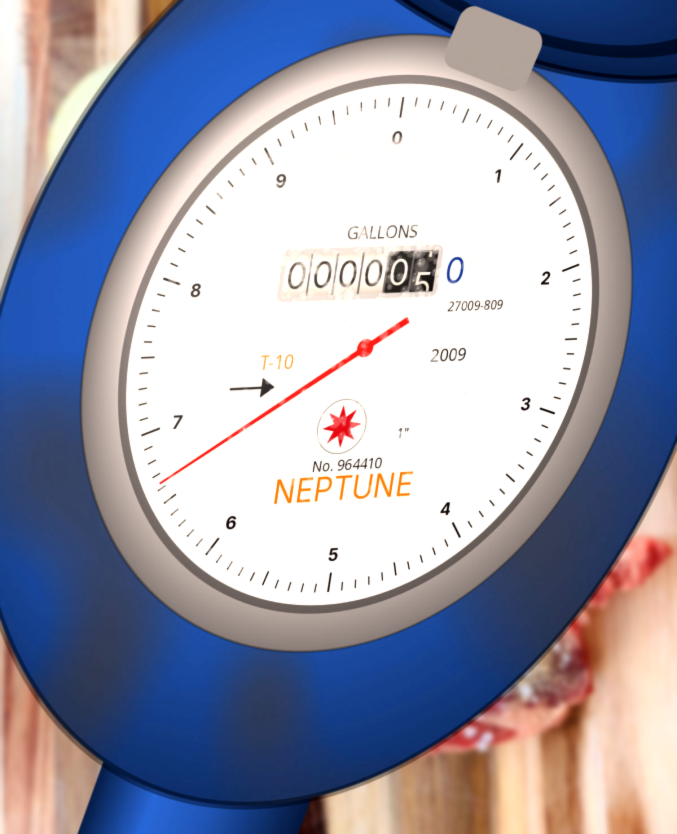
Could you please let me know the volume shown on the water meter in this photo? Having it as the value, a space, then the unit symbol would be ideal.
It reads 46.6 gal
